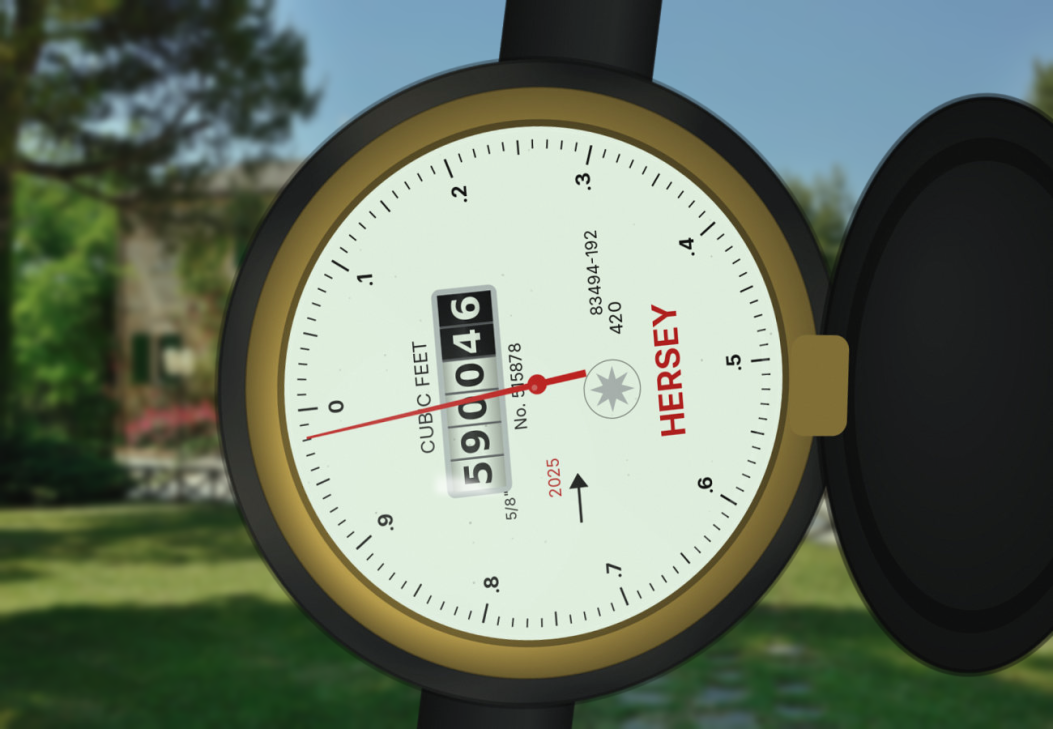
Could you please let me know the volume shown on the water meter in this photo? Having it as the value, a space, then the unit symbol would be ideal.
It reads 590045.98 ft³
